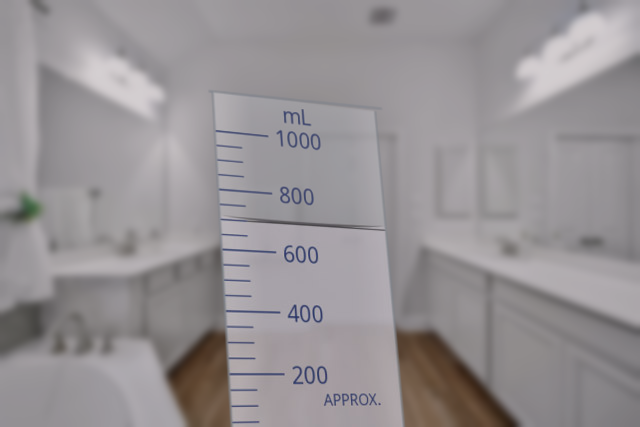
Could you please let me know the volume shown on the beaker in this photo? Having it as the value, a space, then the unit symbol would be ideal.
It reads 700 mL
